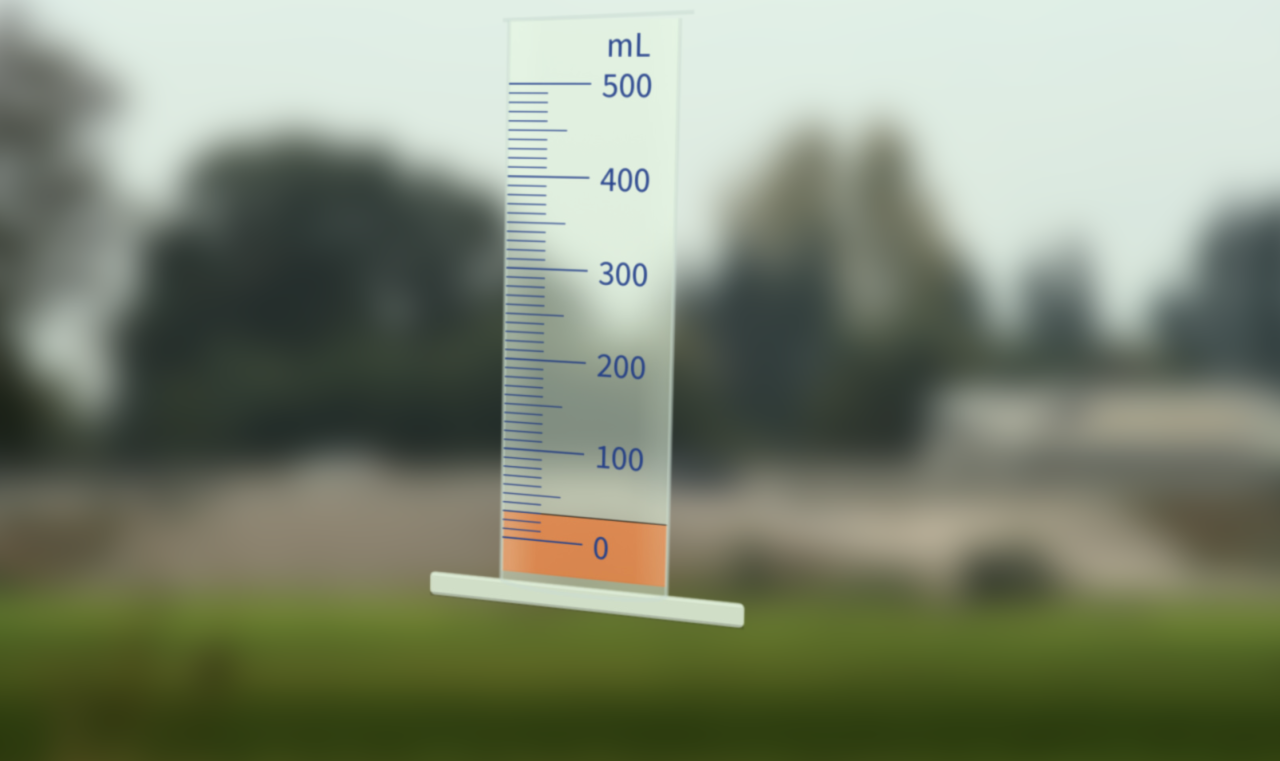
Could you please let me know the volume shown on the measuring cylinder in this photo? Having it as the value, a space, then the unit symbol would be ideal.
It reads 30 mL
